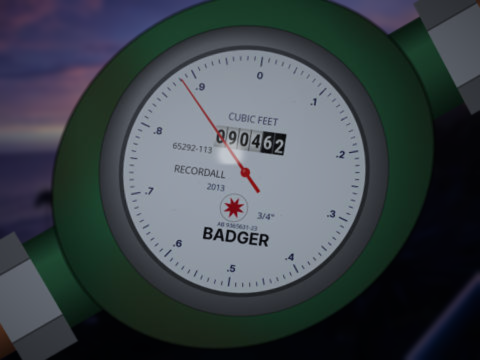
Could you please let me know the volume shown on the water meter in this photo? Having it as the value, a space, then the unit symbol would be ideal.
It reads 90461.88 ft³
